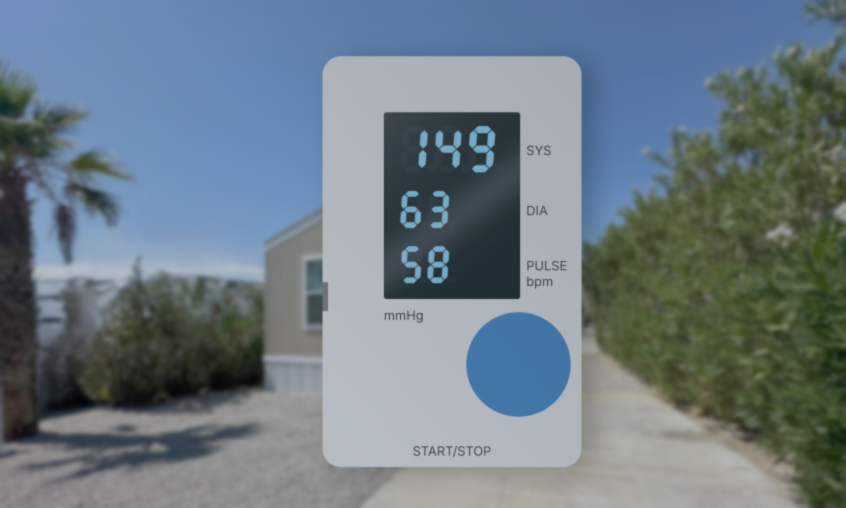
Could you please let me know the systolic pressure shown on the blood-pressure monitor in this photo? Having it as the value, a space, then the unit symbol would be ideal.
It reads 149 mmHg
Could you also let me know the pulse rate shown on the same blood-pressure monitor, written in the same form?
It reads 58 bpm
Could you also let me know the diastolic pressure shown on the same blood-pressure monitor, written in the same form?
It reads 63 mmHg
